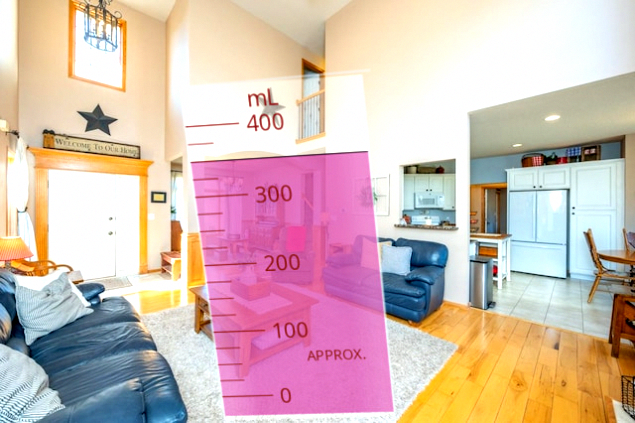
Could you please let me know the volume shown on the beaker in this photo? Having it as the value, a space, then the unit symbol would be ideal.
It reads 350 mL
